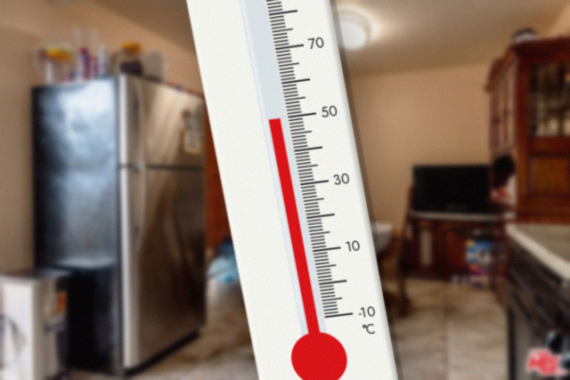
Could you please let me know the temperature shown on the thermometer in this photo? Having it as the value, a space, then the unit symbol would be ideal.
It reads 50 °C
